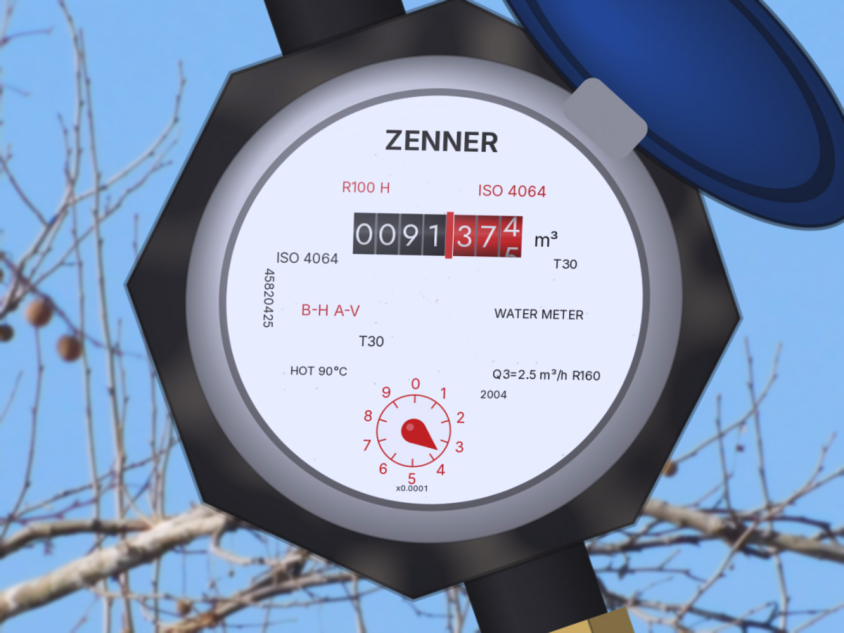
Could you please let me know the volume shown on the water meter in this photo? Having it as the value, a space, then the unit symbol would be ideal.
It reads 91.3743 m³
